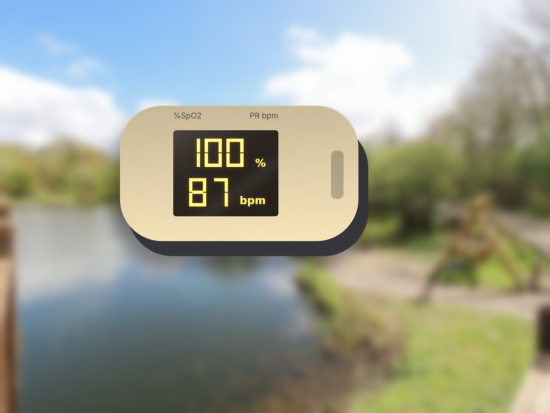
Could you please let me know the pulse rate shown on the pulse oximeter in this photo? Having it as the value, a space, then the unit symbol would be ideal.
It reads 87 bpm
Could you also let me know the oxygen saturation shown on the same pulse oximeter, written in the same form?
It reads 100 %
